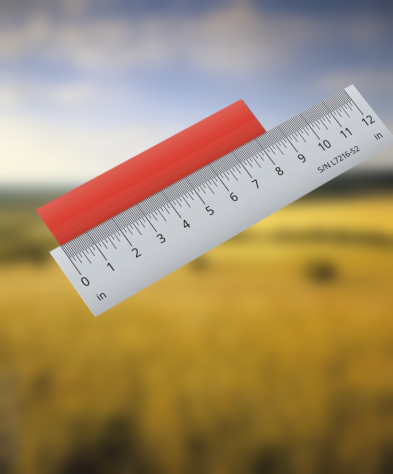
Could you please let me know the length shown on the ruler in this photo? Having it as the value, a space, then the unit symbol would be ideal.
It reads 8.5 in
